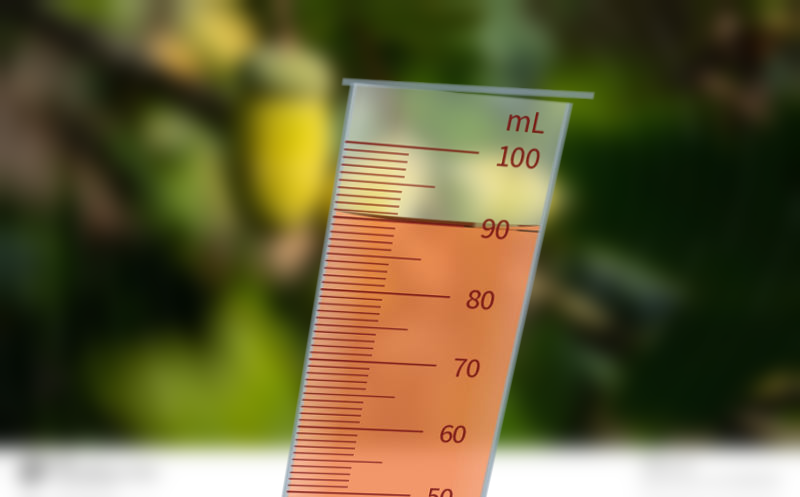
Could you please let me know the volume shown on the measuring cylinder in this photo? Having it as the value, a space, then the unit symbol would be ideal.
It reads 90 mL
